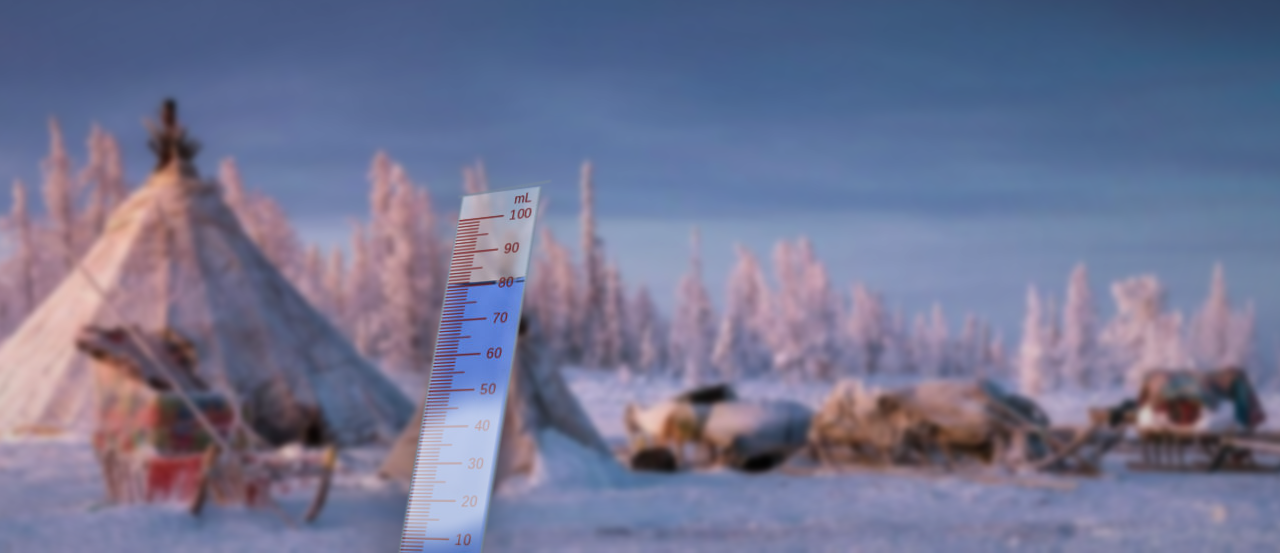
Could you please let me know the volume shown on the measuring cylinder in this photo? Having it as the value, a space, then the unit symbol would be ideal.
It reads 80 mL
